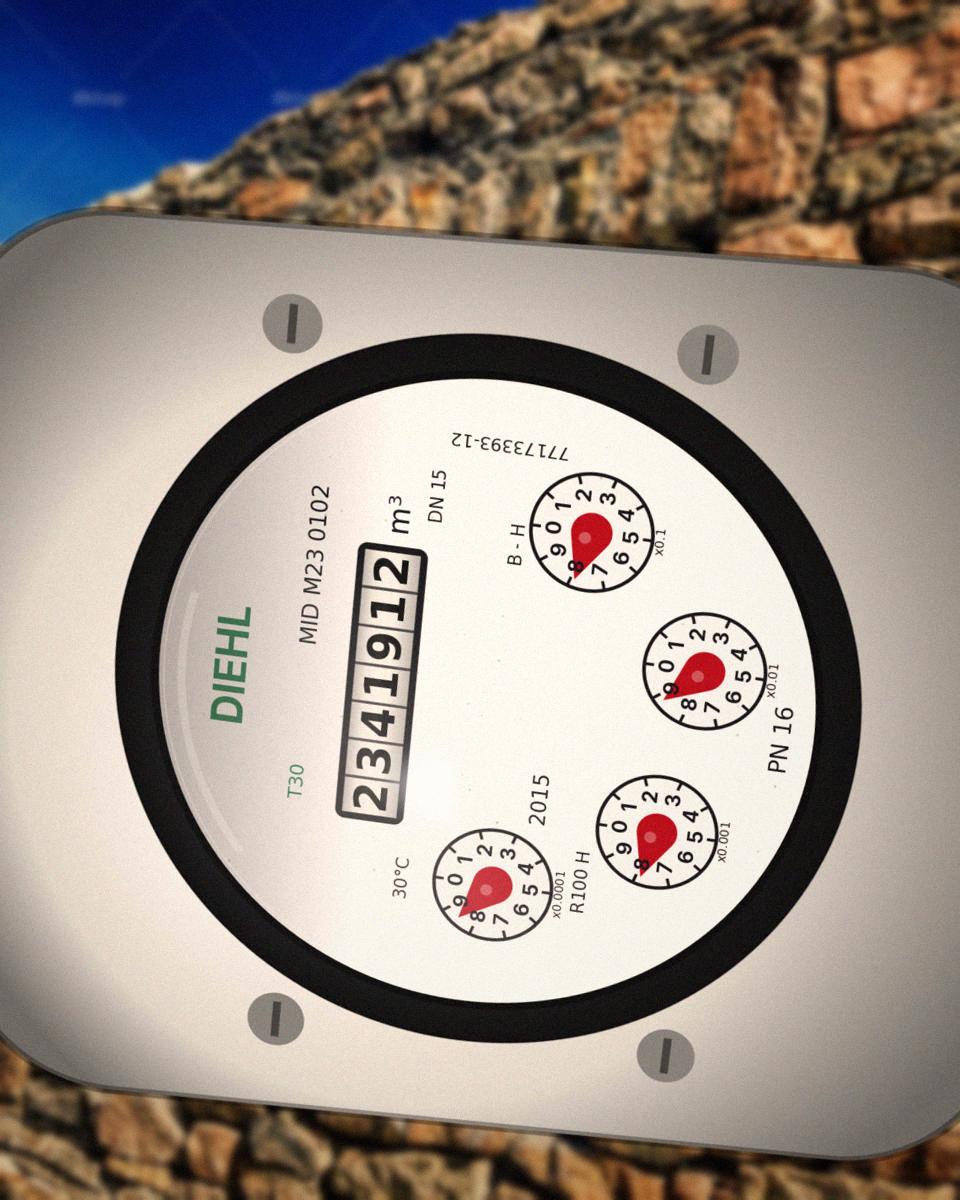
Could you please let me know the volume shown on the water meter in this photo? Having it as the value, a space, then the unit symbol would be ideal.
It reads 2341912.7878 m³
